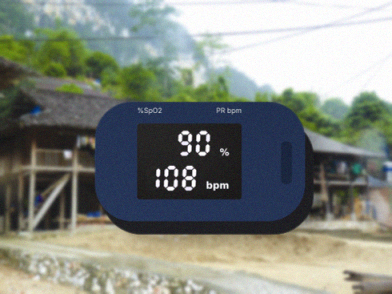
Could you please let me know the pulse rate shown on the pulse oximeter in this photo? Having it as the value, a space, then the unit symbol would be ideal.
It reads 108 bpm
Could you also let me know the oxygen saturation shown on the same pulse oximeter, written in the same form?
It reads 90 %
